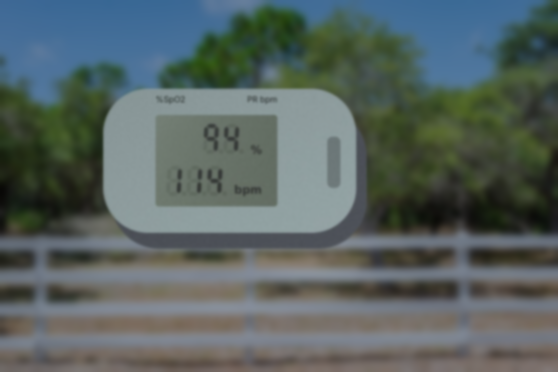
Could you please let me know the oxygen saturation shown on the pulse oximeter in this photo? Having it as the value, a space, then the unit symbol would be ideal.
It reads 94 %
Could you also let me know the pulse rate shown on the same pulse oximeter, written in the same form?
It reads 114 bpm
